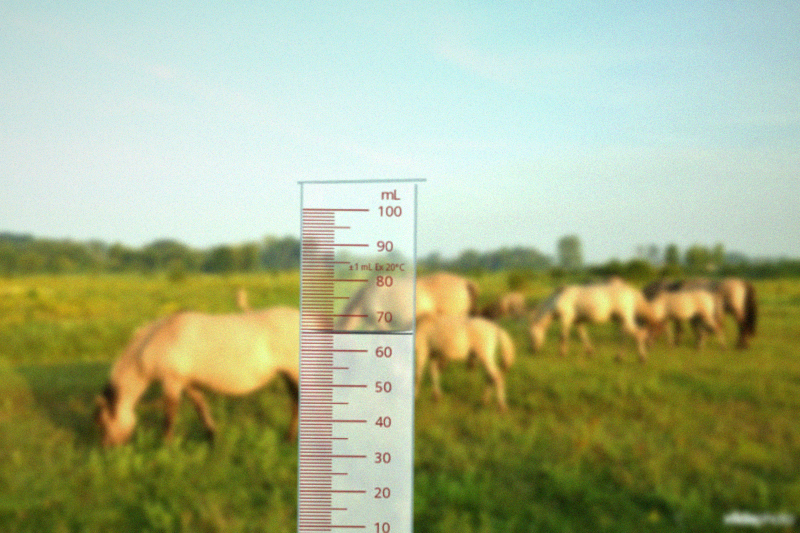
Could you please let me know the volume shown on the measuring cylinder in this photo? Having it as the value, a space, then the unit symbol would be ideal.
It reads 65 mL
